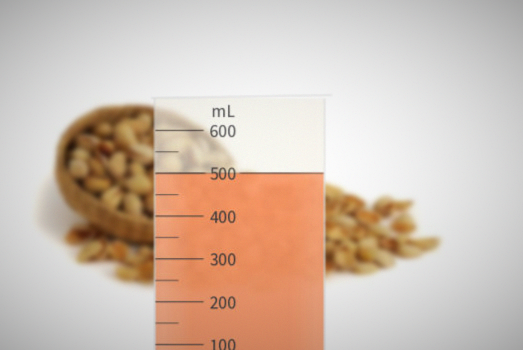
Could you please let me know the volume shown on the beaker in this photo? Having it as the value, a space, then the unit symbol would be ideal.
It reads 500 mL
